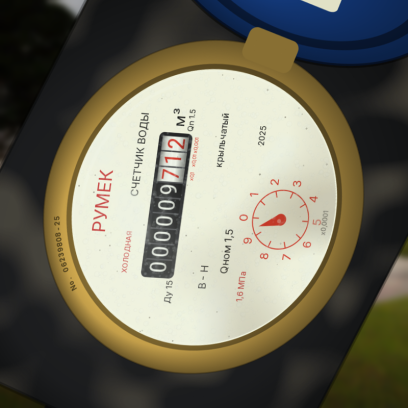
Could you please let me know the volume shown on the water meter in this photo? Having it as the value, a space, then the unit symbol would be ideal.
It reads 9.7119 m³
